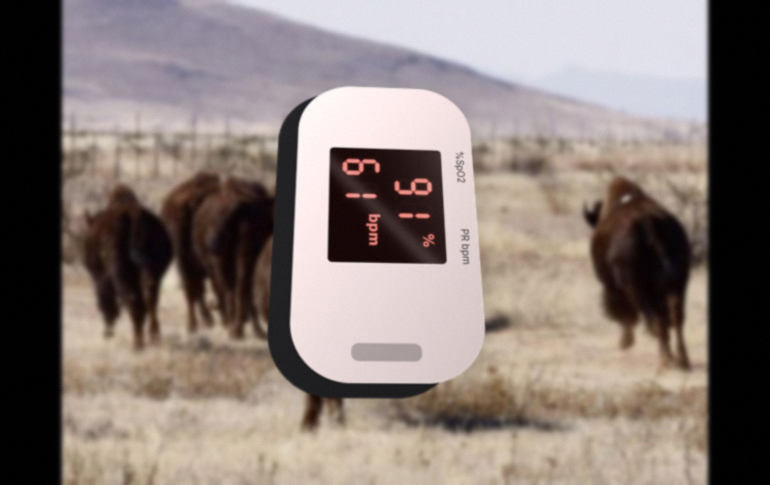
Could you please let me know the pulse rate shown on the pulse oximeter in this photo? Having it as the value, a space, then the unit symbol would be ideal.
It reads 61 bpm
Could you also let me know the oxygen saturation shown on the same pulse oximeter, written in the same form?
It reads 91 %
